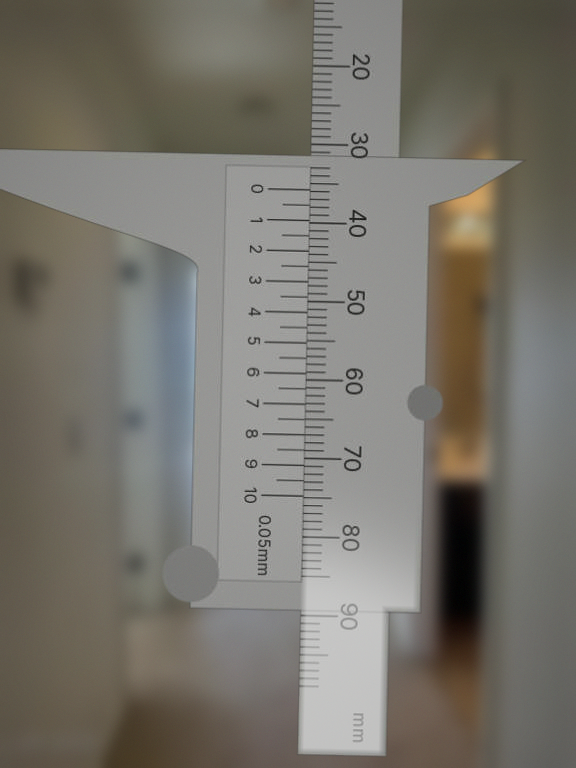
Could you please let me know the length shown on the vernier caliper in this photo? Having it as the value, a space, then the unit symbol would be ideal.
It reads 35.8 mm
